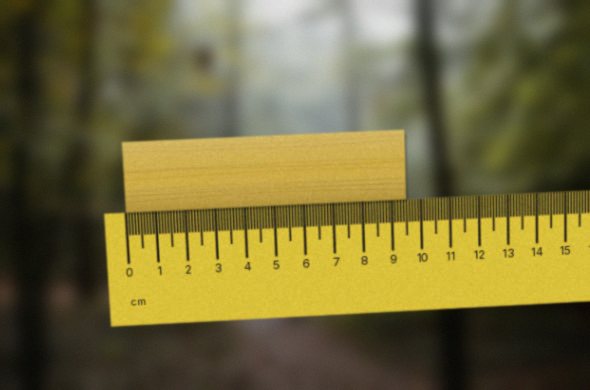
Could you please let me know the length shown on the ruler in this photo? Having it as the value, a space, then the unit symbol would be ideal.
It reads 9.5 cm
